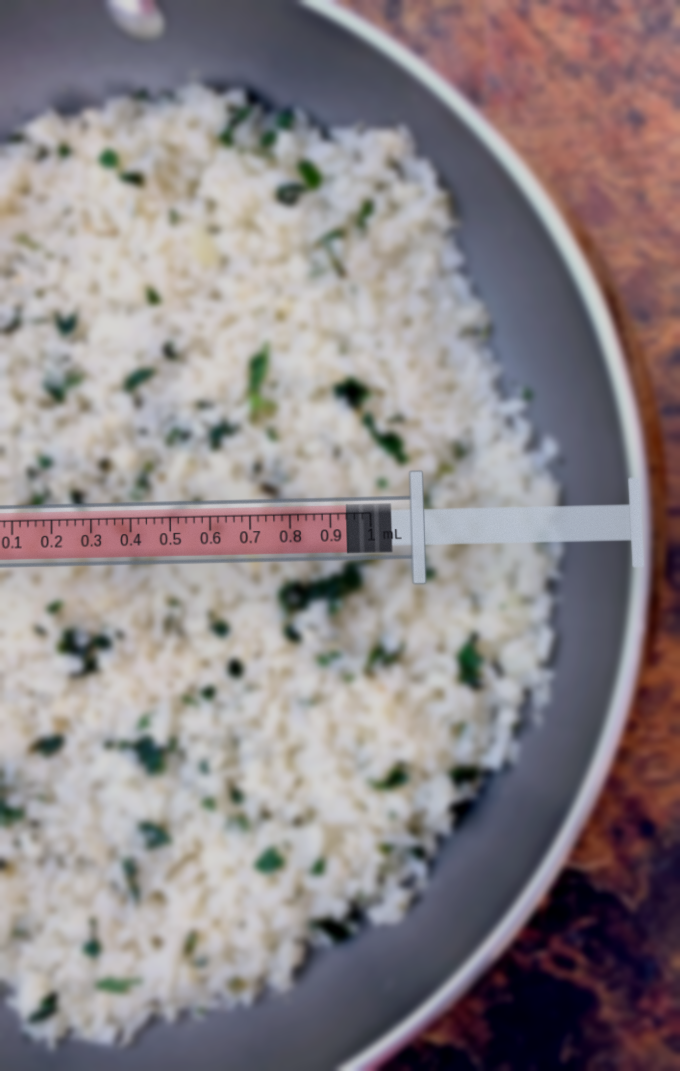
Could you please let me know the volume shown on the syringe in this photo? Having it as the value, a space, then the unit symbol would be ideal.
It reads 0.94 mL
